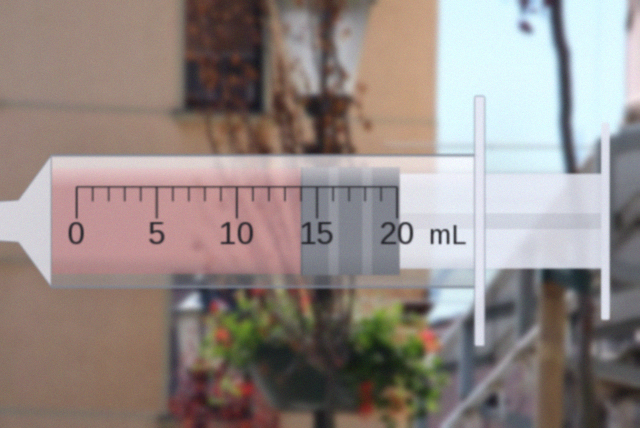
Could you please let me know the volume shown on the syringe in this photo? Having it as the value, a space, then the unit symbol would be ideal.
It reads 14 mL
